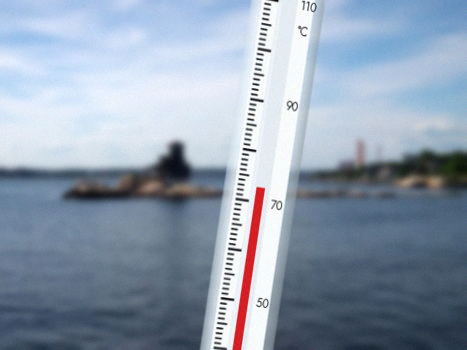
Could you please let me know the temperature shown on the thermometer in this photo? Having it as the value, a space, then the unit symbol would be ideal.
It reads 73 °C
